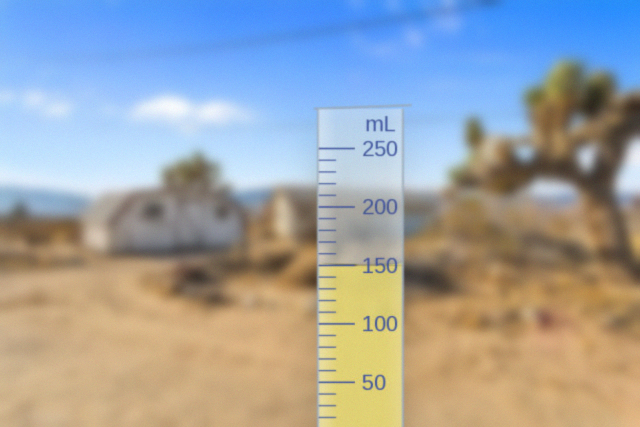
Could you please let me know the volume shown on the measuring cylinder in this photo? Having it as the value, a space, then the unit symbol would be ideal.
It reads 150 mL
